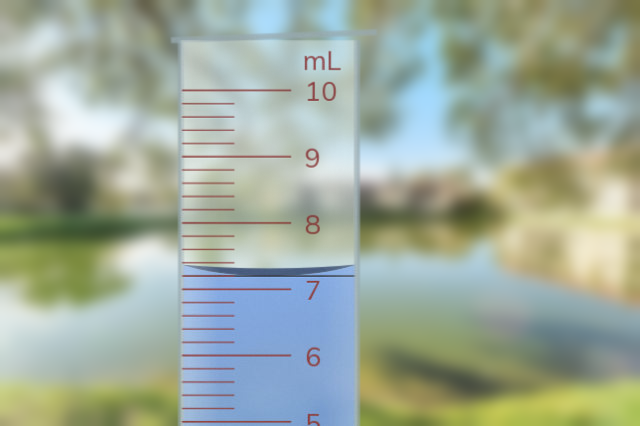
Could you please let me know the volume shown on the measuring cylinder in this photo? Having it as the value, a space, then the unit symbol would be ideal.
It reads 7.2 mL
